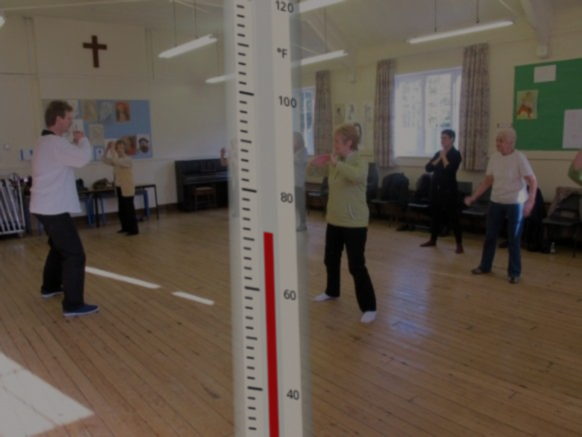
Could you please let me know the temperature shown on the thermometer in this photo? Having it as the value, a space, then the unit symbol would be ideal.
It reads 72 °F
